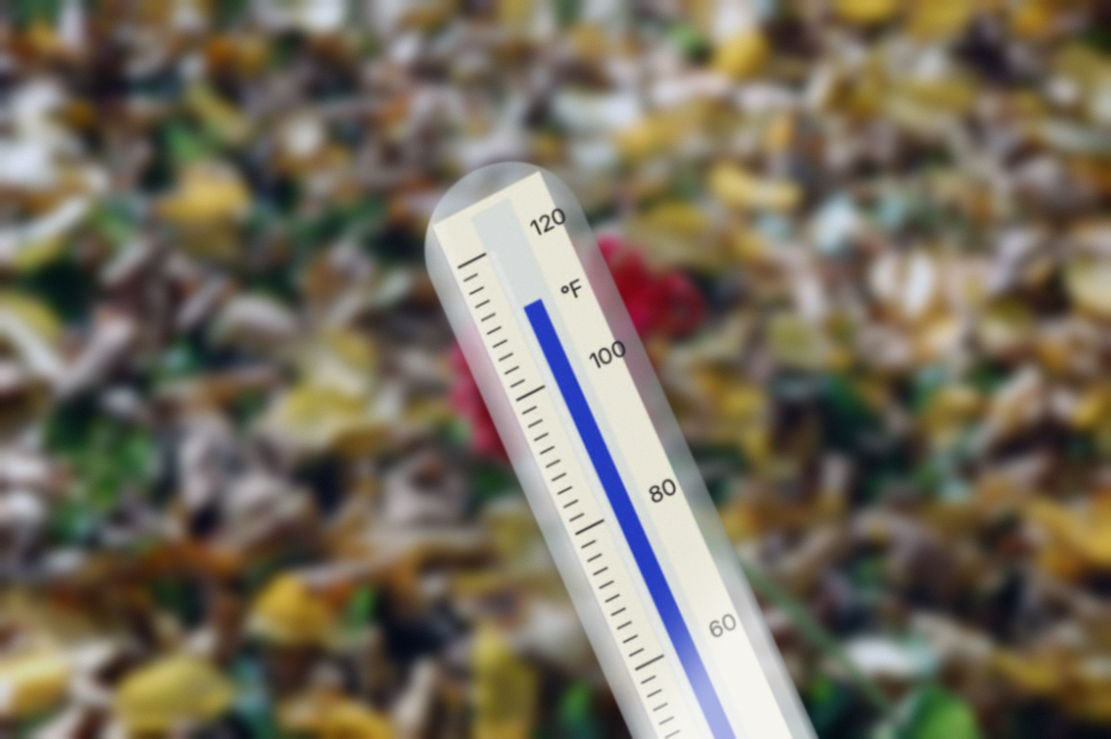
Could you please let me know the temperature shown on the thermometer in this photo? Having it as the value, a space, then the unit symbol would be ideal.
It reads 111 °F
